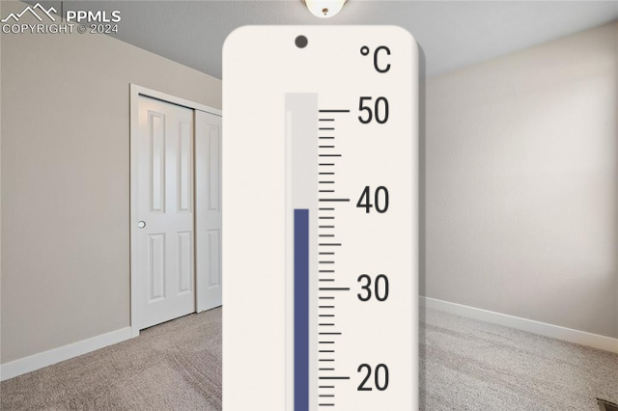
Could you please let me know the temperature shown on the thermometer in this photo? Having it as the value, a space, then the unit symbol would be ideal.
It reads 39 °C
